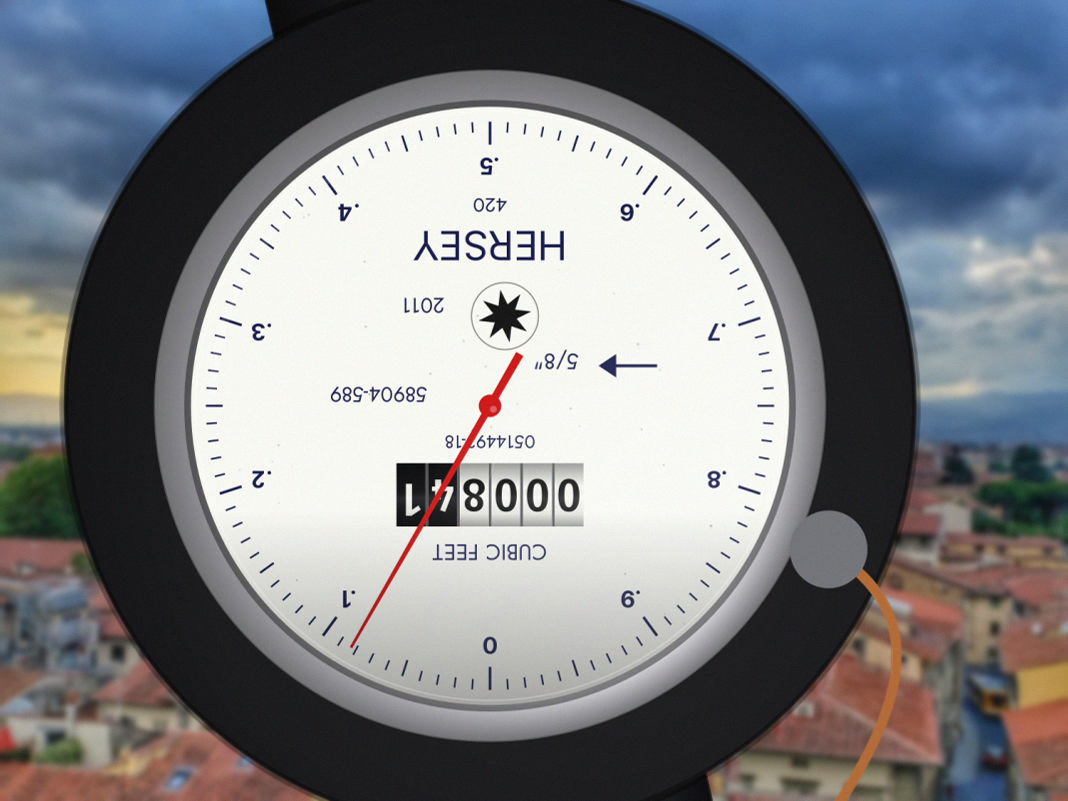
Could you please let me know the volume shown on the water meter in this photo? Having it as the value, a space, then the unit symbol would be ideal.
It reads 841.08 ft³
